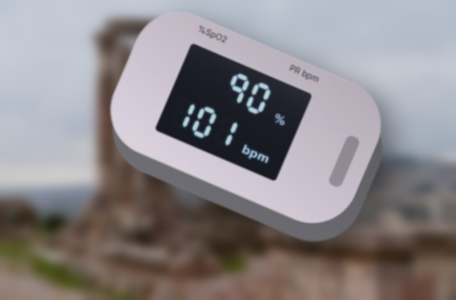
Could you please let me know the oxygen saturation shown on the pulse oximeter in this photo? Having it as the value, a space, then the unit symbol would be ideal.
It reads 90 %
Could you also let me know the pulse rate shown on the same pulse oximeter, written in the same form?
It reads 101 bpm
